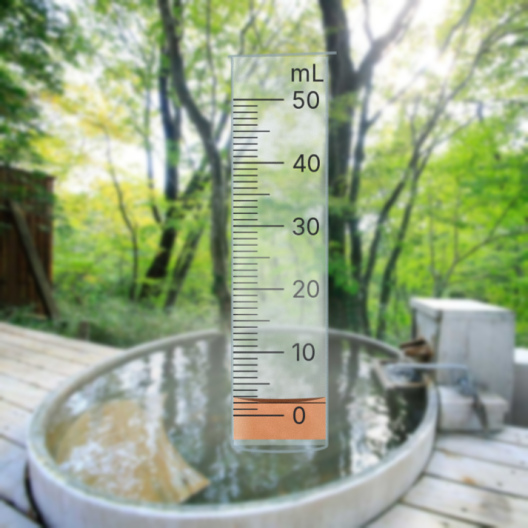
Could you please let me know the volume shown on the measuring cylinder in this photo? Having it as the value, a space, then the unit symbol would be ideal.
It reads 2 mL
